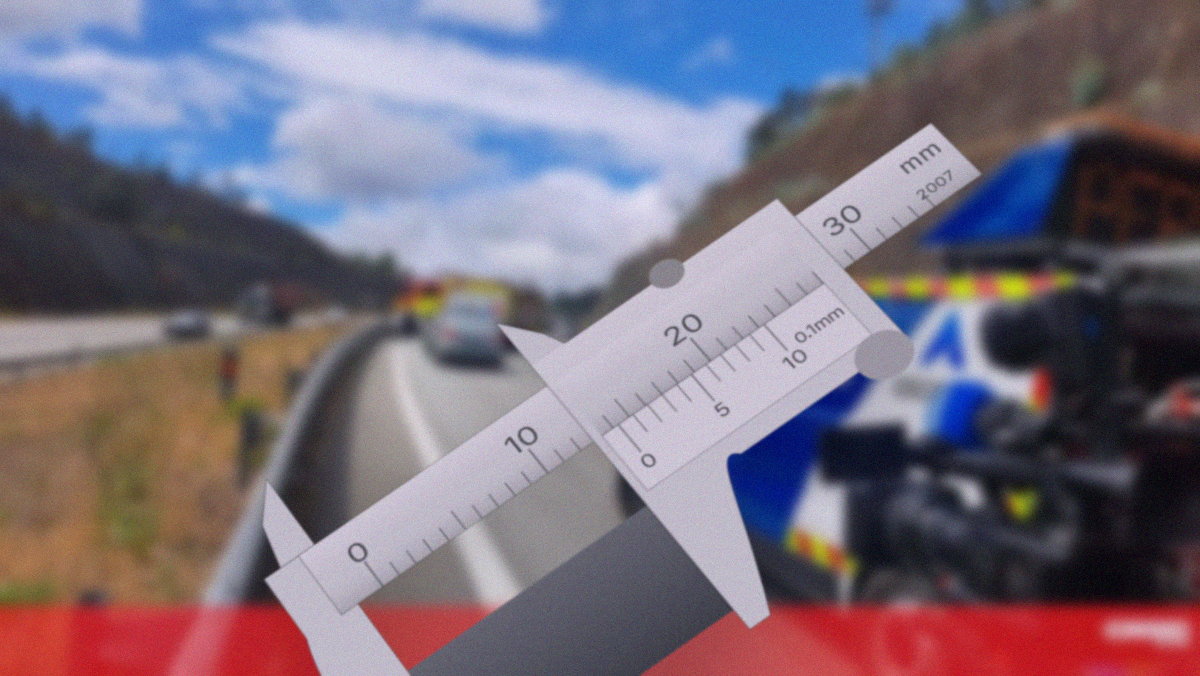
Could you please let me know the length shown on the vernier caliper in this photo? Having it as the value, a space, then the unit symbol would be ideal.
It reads 14.3 mm
